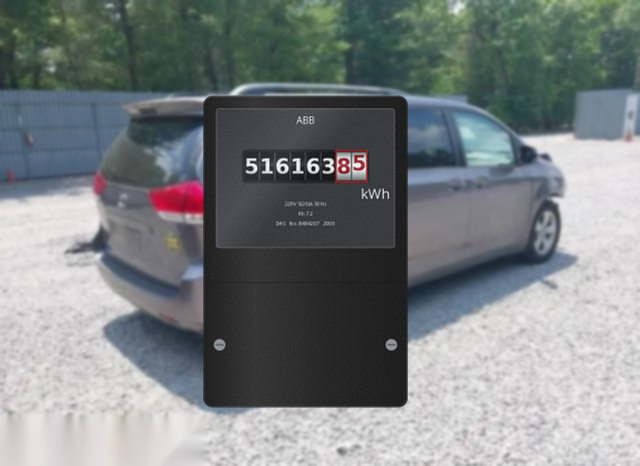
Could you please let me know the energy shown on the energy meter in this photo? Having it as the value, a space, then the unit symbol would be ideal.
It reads 516163.85 kWh
